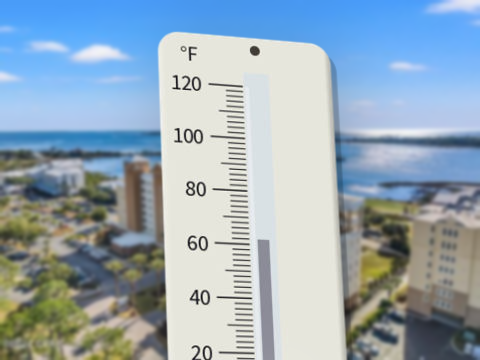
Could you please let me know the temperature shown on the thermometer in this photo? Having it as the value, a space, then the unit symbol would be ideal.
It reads 62 °F
